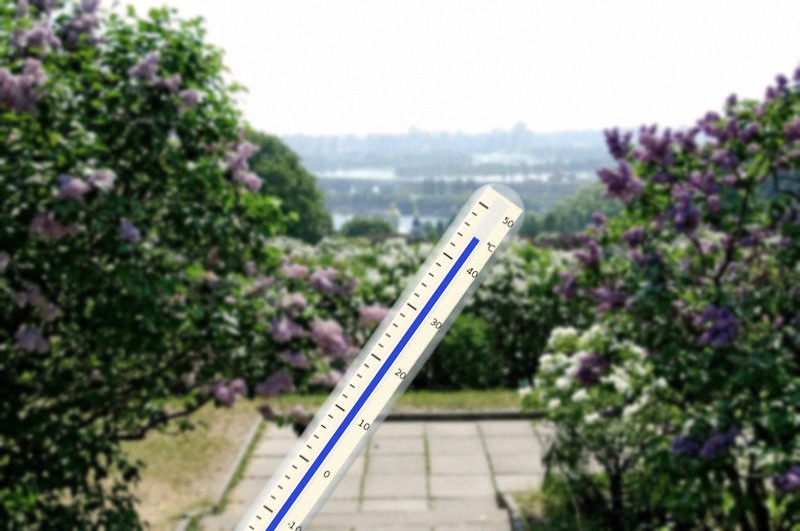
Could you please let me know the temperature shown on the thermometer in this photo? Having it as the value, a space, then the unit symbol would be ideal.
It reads 45 °C
